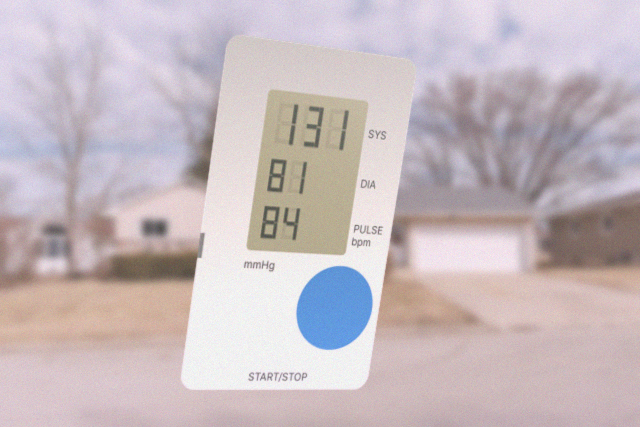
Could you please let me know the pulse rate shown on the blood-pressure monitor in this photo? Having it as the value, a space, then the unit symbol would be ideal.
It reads 84 bpm
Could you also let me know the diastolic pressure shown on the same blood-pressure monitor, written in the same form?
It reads 81 mmHg
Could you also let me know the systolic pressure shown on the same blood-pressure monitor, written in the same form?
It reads 131 mmHg
